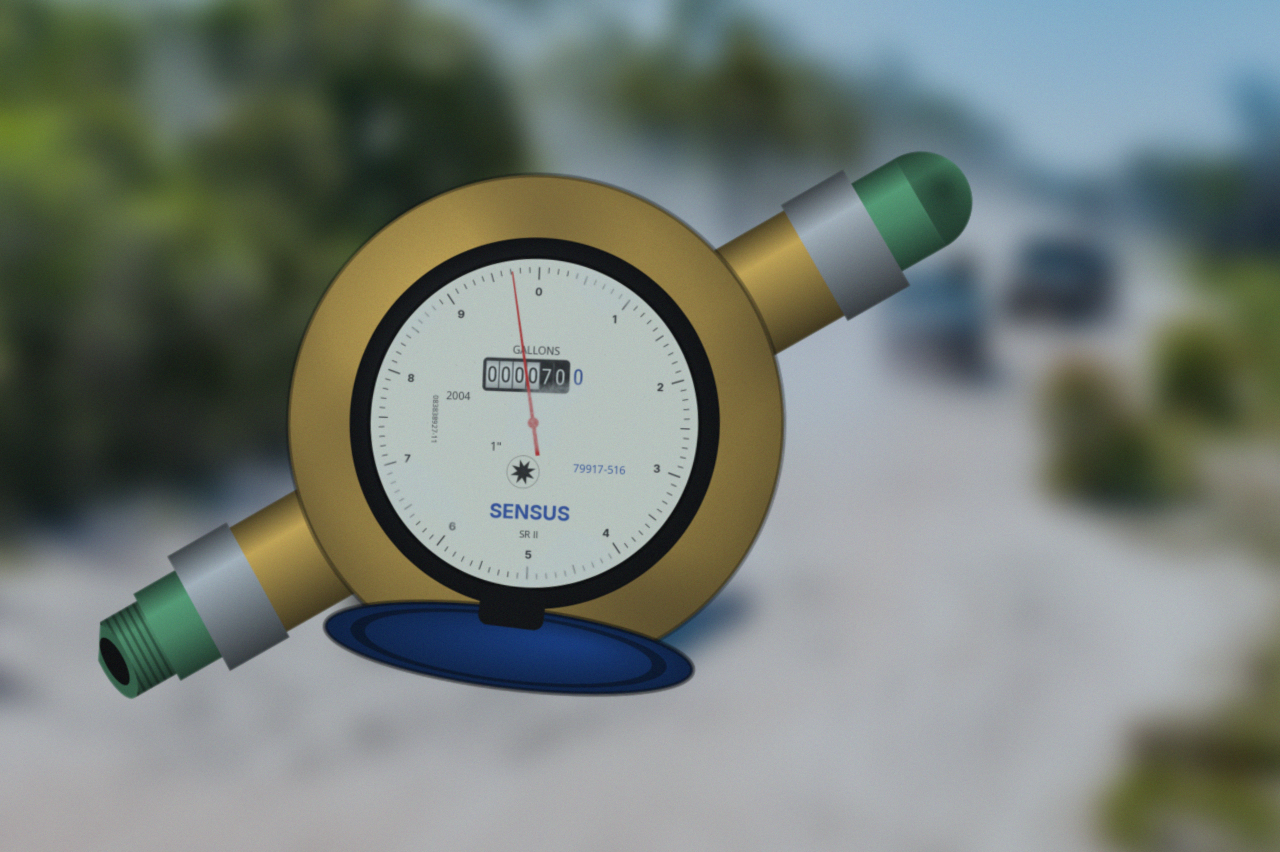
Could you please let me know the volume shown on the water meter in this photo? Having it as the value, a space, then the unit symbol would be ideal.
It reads 699.7 gal
